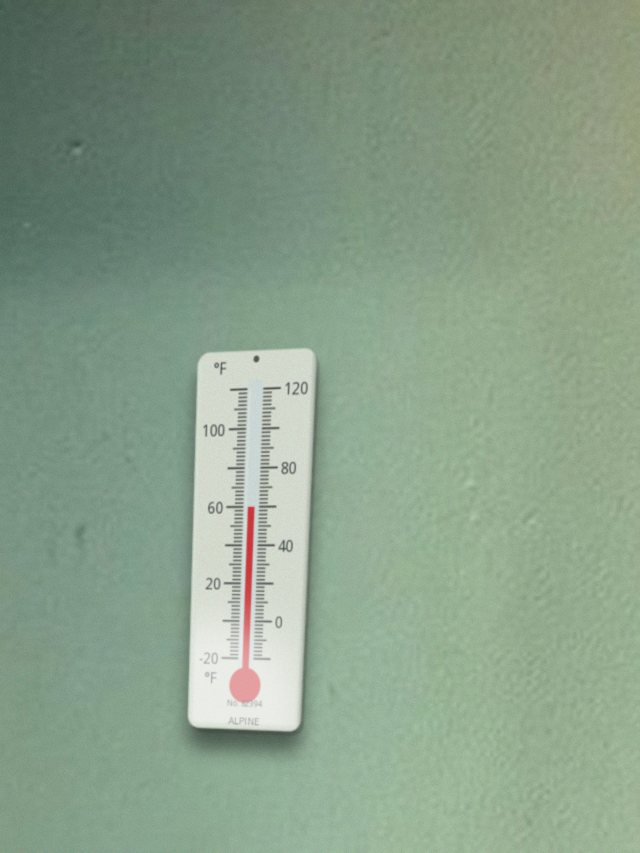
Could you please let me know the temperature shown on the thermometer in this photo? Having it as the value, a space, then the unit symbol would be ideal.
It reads 60 °F
